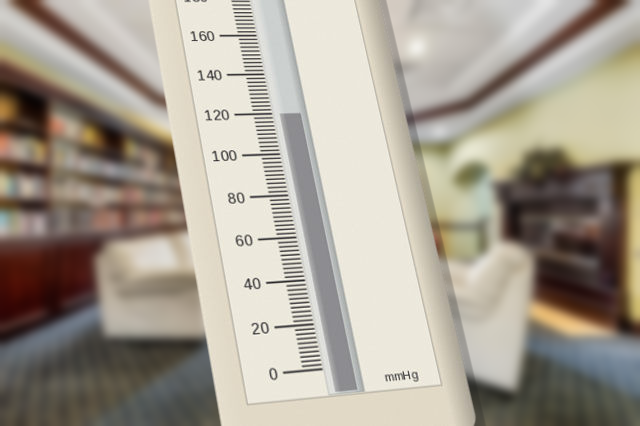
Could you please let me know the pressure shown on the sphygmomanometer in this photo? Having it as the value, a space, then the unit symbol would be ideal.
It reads 120 mmHg
